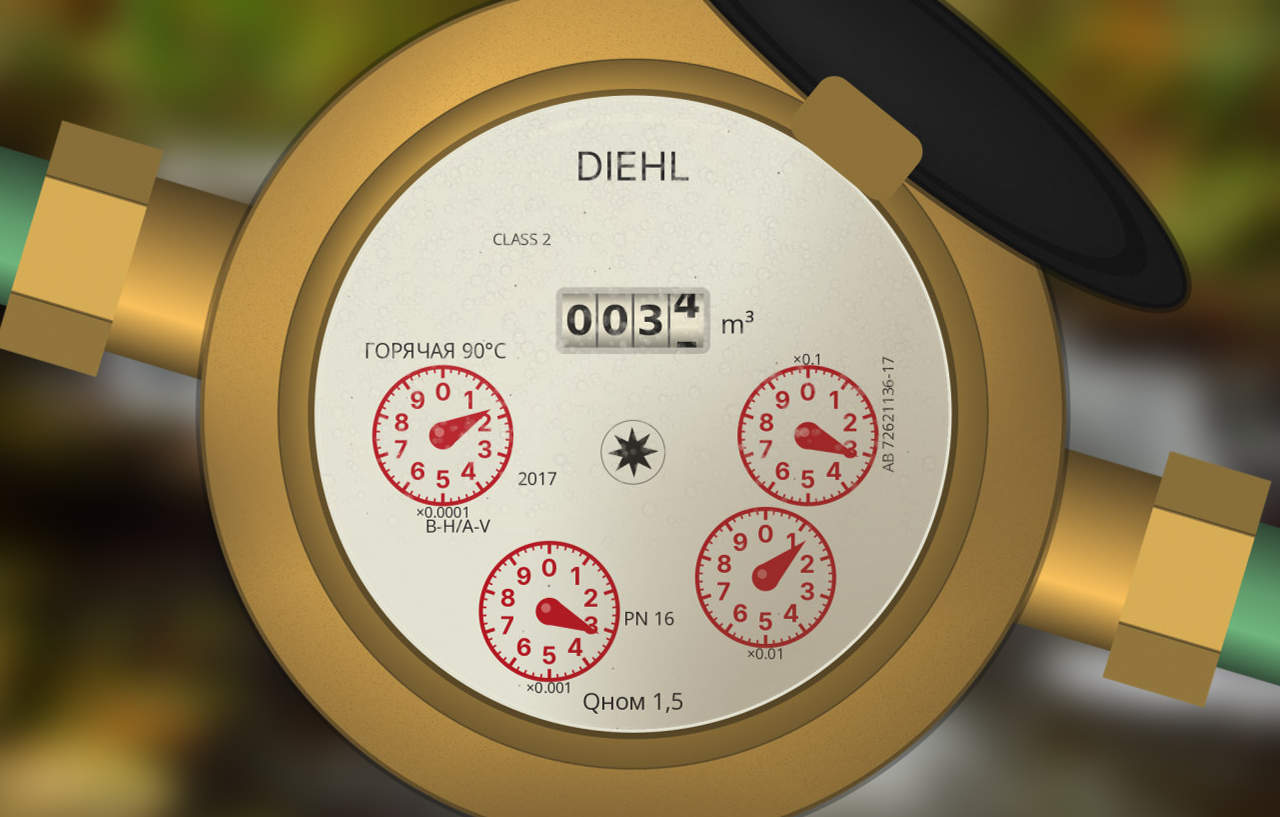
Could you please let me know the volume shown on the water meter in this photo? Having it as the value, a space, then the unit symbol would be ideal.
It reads 34.3131 m³
